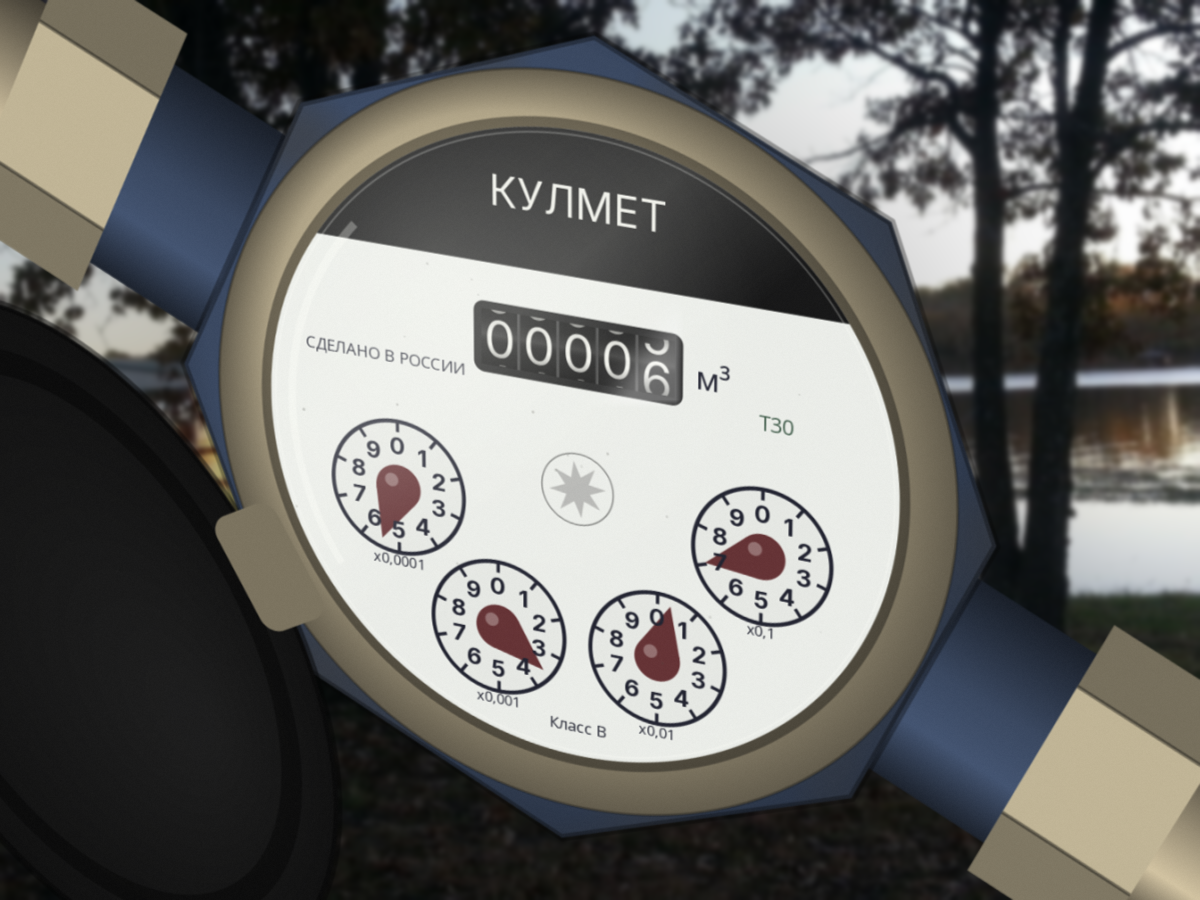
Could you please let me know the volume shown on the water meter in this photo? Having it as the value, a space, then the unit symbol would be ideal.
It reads 5.7035 m³
